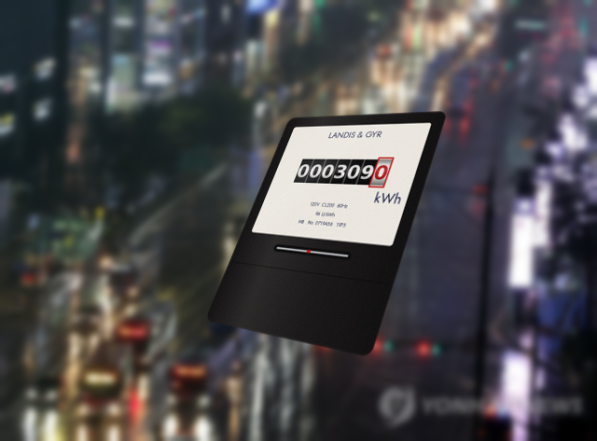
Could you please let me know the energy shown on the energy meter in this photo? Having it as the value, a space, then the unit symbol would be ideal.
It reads 309.0 kWh
